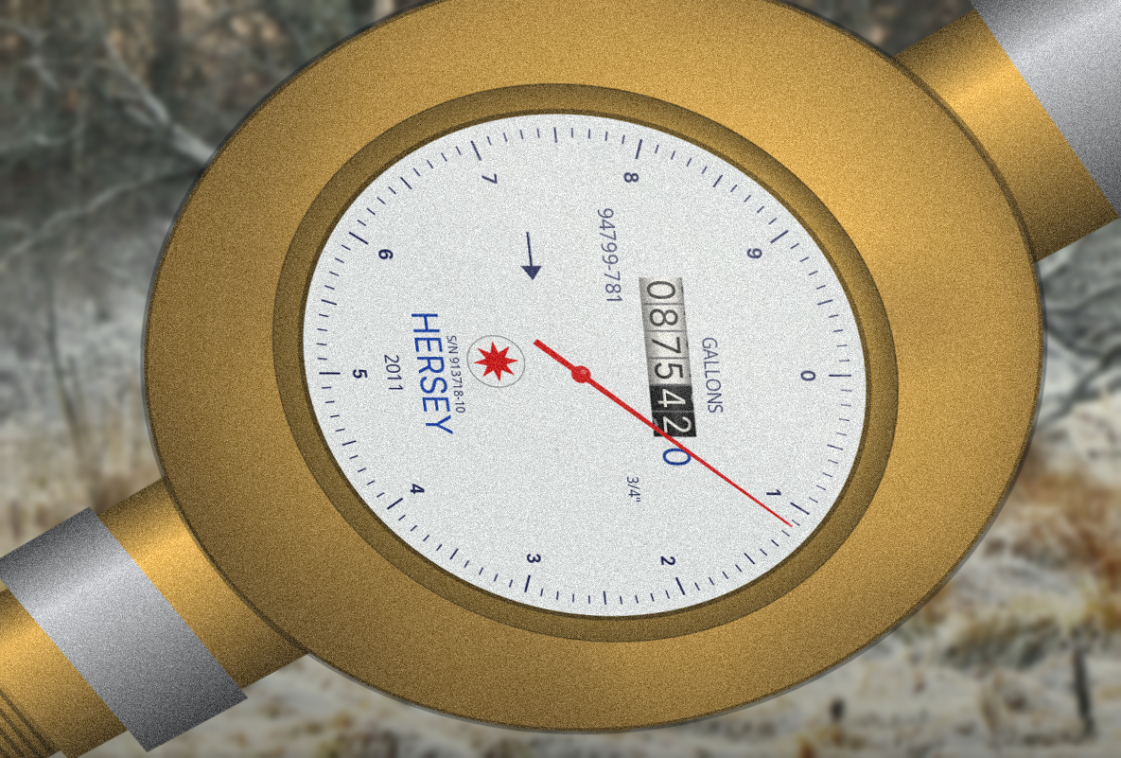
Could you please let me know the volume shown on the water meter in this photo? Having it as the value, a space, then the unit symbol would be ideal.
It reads 875421.1 gal
